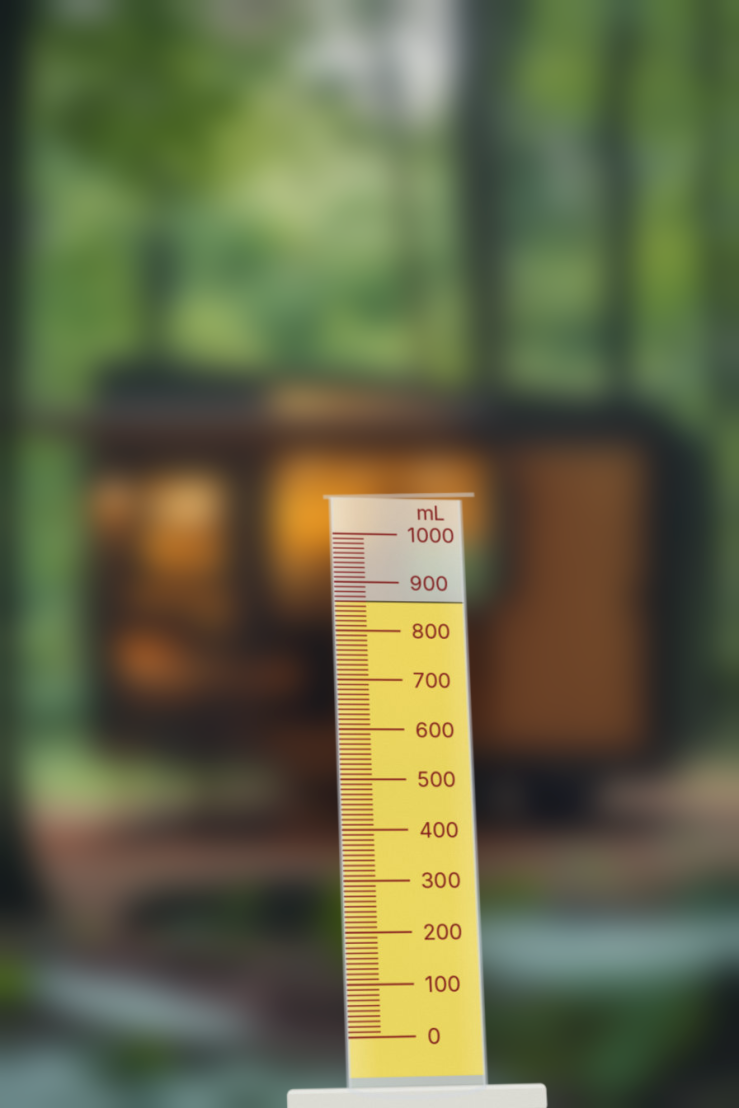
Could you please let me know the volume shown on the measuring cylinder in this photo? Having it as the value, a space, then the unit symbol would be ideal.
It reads 860 mL
